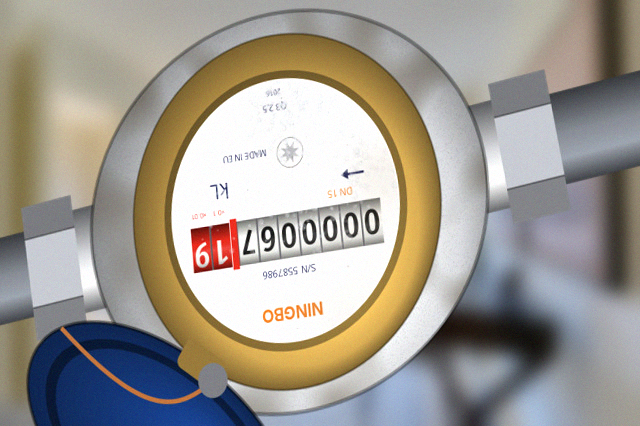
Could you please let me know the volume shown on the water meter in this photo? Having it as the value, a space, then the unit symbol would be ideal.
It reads 67.19 kL
